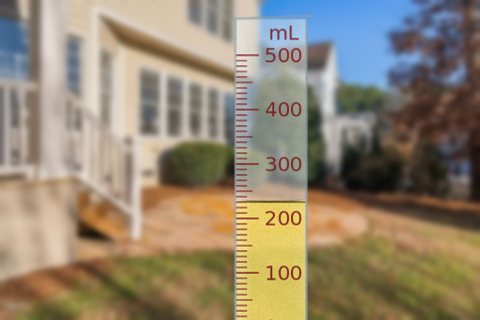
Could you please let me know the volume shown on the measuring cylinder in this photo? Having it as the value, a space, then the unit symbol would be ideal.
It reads 230 mL
